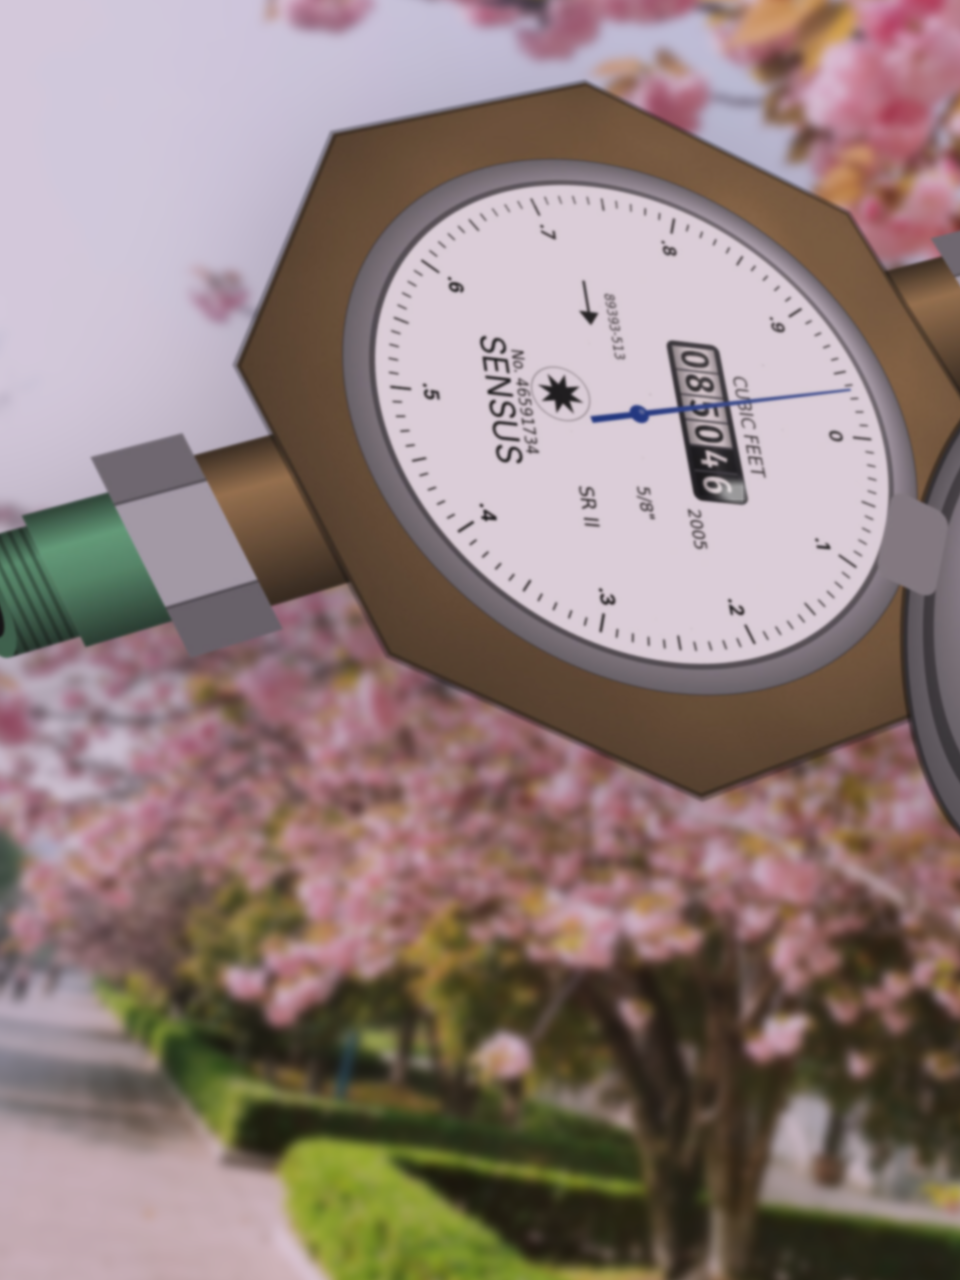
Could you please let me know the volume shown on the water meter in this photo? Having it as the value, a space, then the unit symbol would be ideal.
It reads 85045.96 ft³
